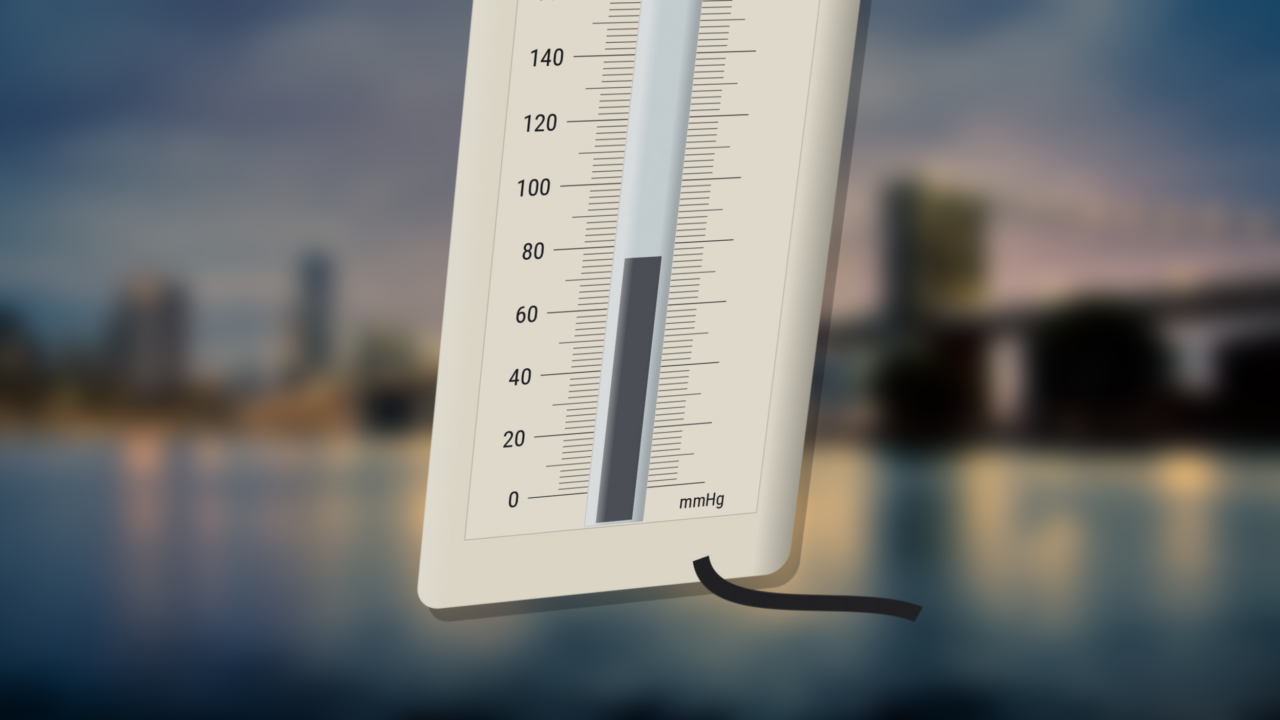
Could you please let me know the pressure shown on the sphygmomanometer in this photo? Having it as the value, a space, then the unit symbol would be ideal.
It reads 76 mmHg
